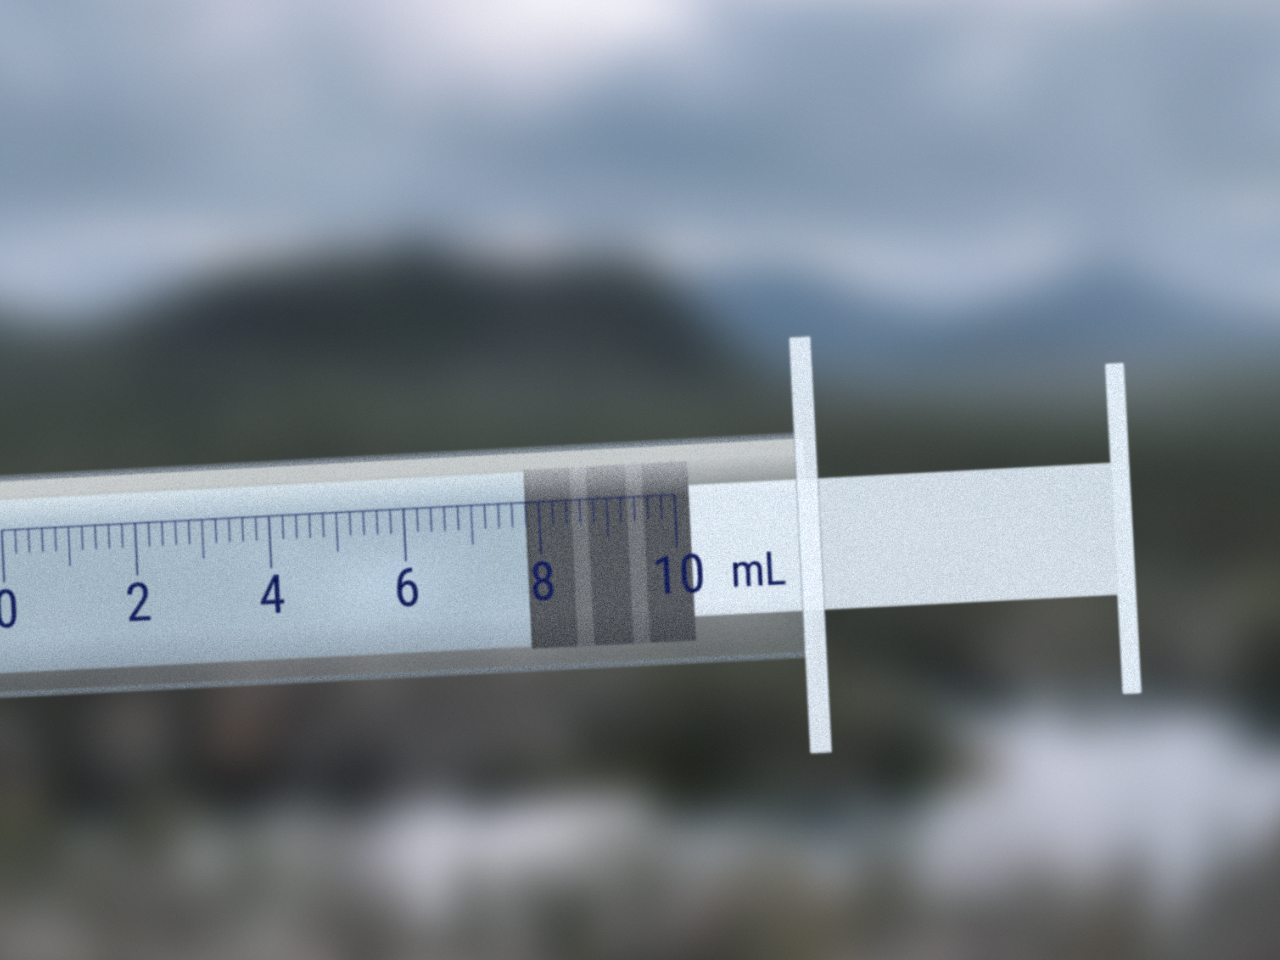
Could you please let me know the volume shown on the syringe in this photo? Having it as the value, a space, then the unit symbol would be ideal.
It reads 7.8 mL
